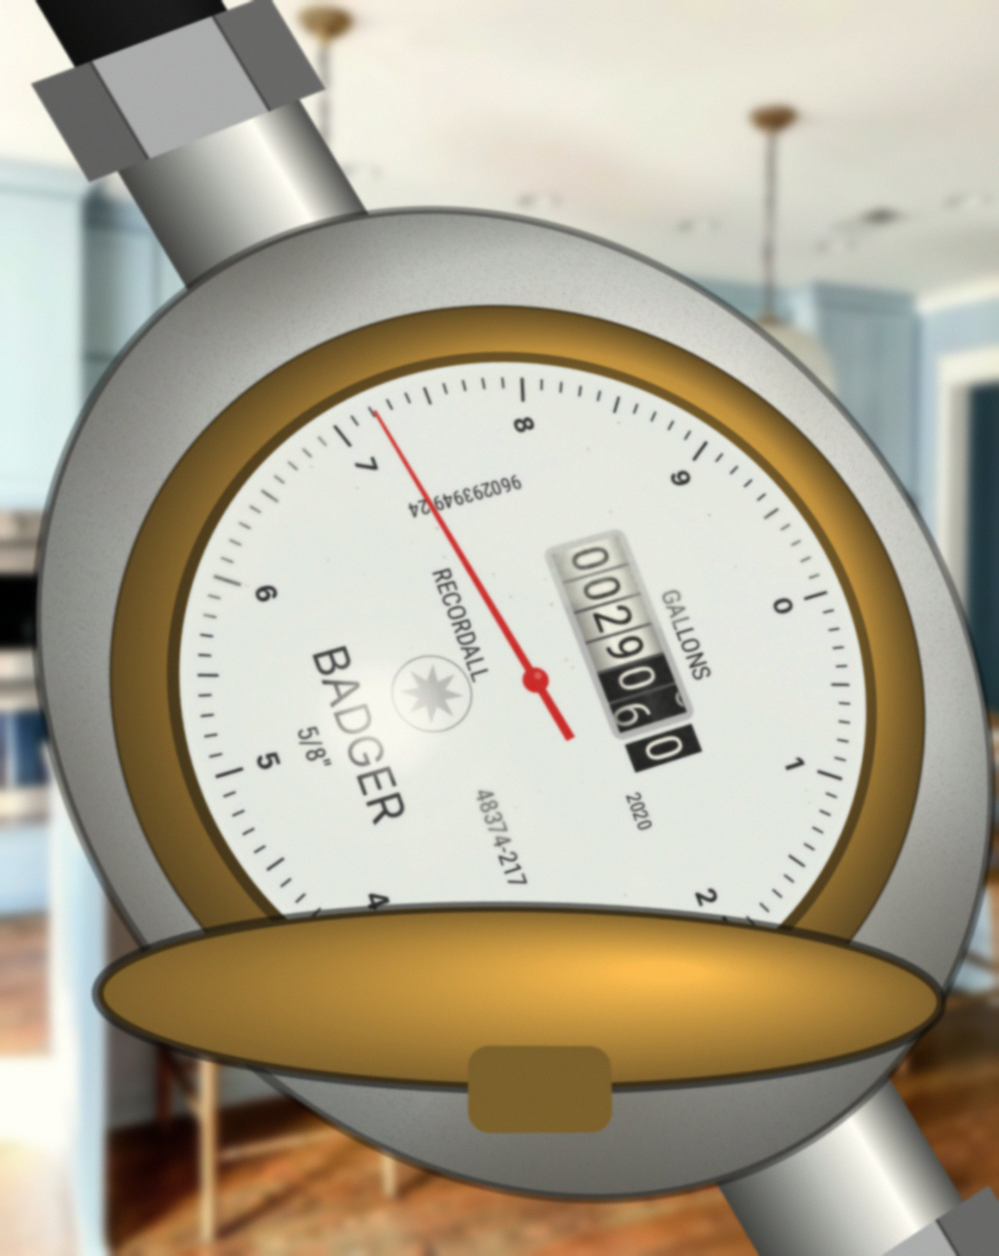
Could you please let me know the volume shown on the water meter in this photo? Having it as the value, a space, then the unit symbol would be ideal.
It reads 29057.2 gal
